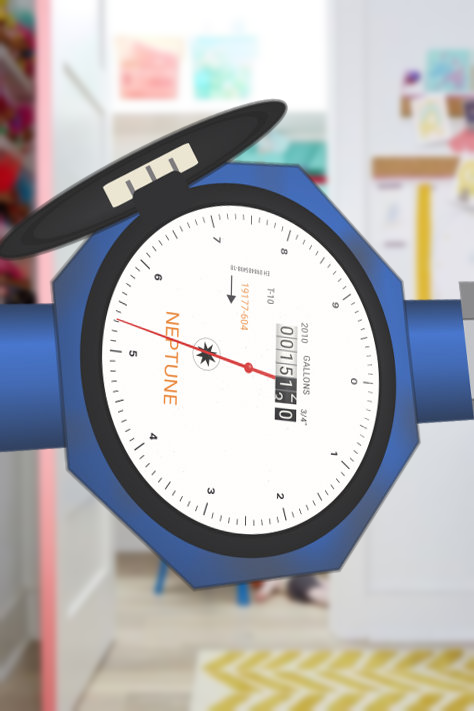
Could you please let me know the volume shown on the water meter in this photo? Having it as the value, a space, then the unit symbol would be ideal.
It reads 15125.3 gal
